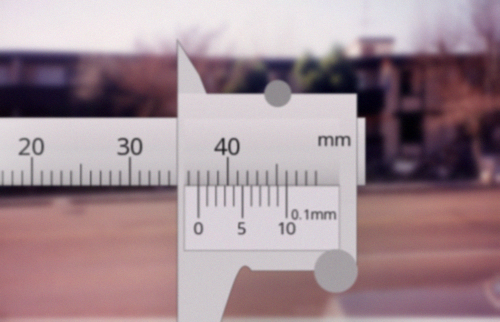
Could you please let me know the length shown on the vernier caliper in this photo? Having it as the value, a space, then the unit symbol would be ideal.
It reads 37.0 mm
